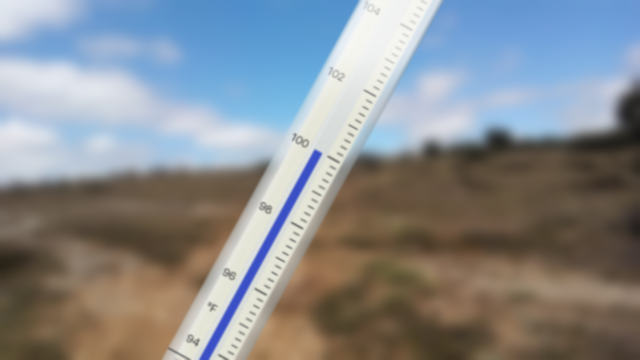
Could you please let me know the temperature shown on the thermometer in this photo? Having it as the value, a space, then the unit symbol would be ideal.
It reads 100 °F
